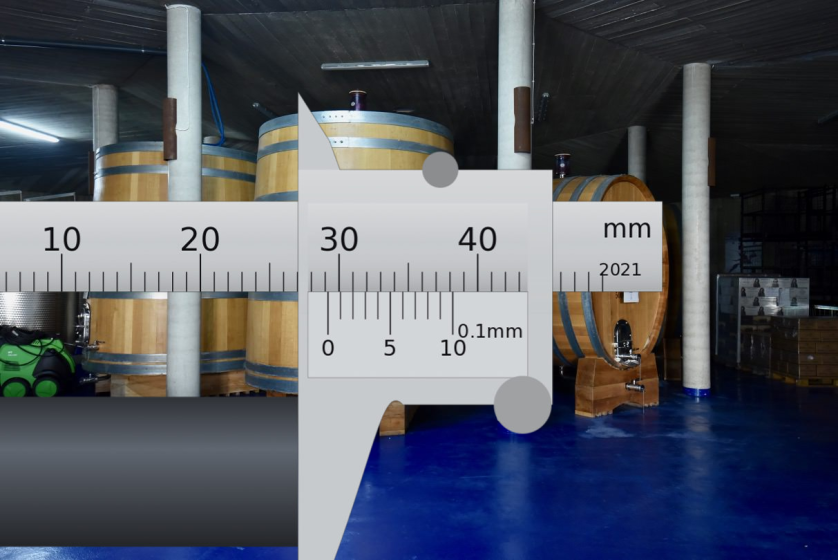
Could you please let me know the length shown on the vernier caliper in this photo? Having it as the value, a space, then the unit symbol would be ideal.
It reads 29.2 mm
